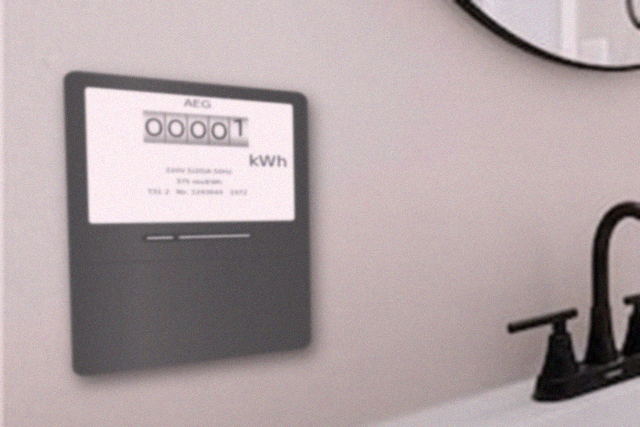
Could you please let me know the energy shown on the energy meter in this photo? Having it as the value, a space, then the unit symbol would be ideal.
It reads 1 kWh
